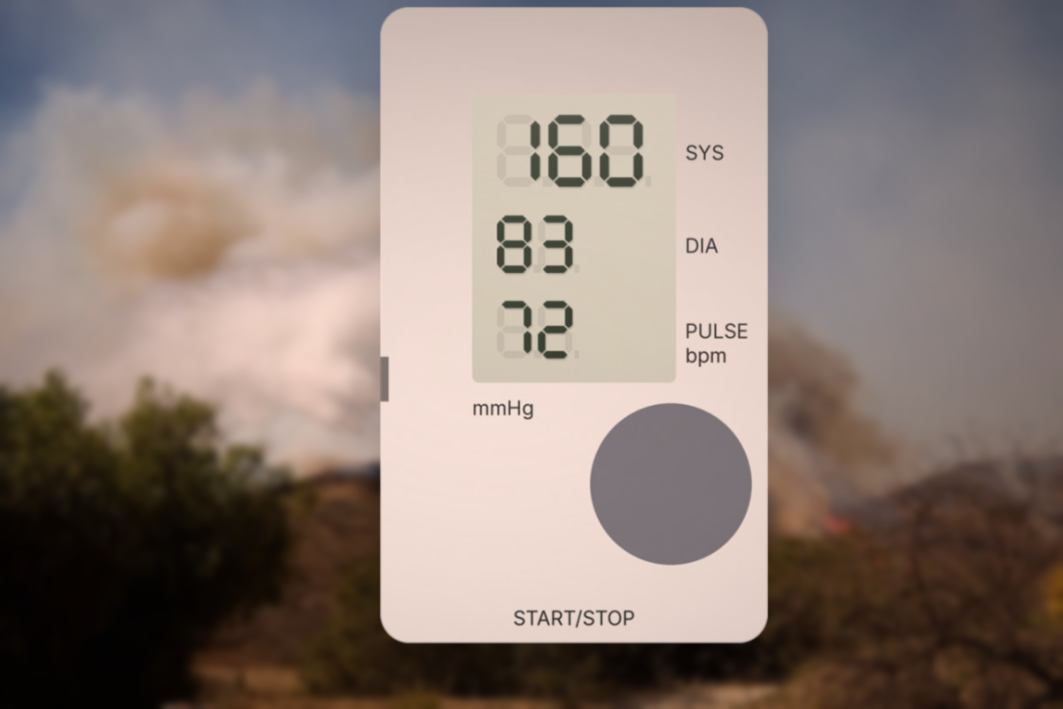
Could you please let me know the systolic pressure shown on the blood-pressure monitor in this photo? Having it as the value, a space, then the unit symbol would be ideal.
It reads 160 mmHg
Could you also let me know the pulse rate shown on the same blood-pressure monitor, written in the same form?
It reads 72 bpm
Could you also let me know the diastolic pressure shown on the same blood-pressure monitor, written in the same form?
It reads 83 mmHg
